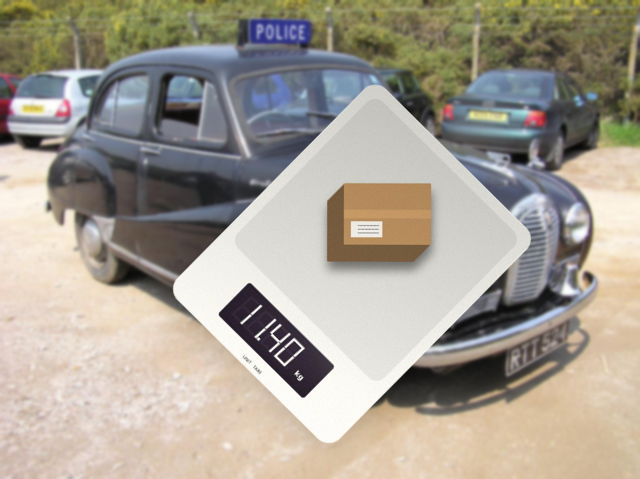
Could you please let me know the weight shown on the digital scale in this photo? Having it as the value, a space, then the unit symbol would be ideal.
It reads 11.40 kg
